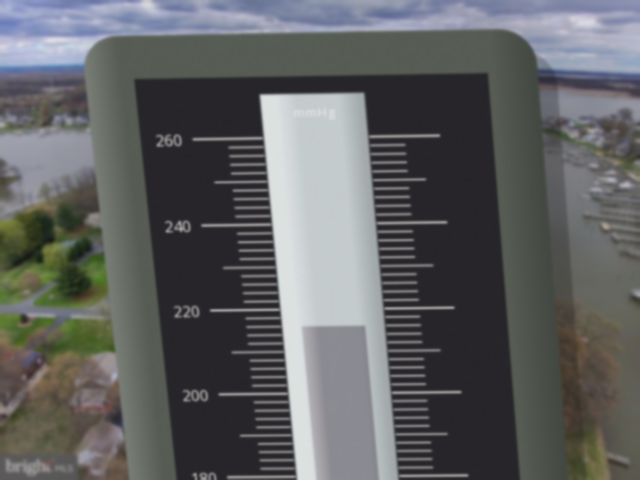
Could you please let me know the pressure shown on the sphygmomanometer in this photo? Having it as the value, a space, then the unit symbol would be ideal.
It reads 216 mmHg
